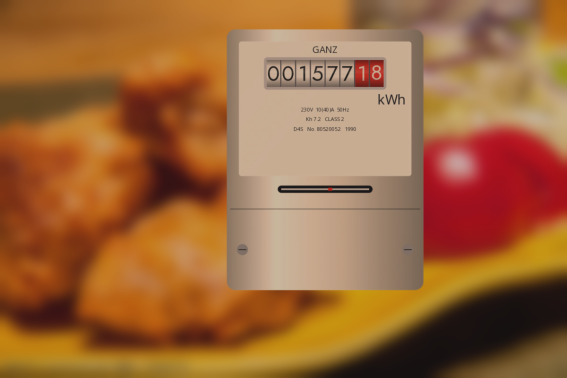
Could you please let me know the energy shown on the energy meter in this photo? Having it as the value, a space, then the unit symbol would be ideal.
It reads 1577.18 kWh
